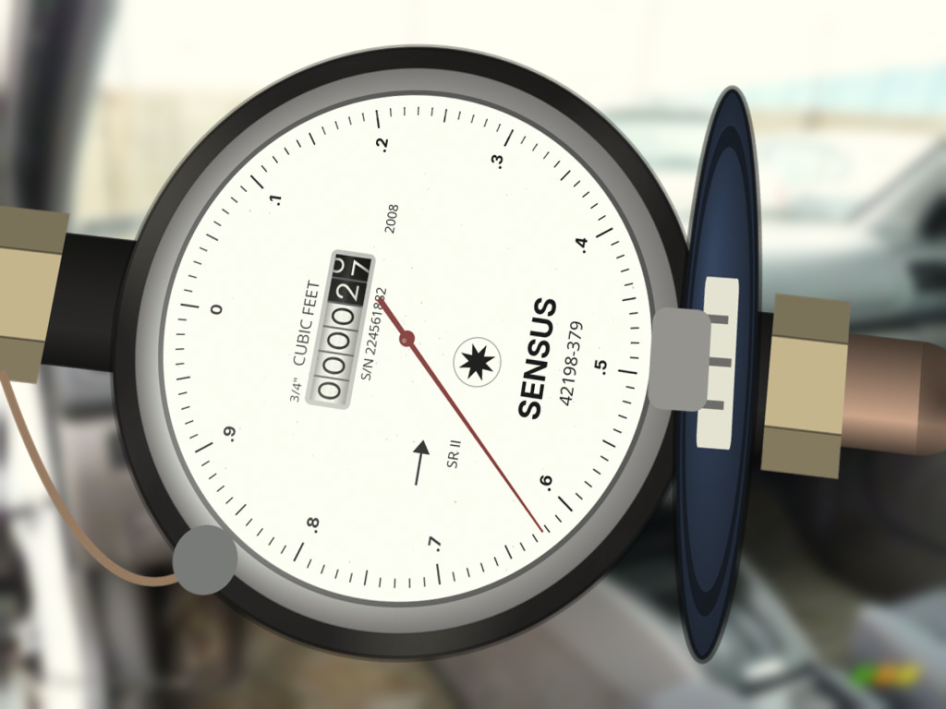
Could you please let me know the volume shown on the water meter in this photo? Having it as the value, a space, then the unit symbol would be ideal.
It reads 26.62 ft³
